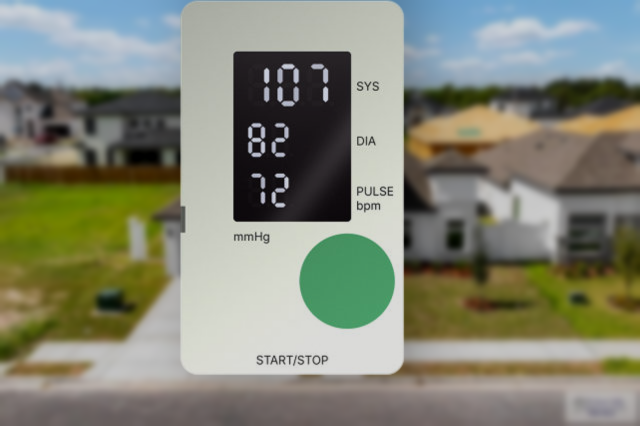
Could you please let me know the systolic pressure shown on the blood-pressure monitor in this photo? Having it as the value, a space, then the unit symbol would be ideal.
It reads 107 mmHg
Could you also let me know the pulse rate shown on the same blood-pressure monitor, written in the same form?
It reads 72 bpm
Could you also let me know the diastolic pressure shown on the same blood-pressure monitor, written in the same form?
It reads 82 mmHg
